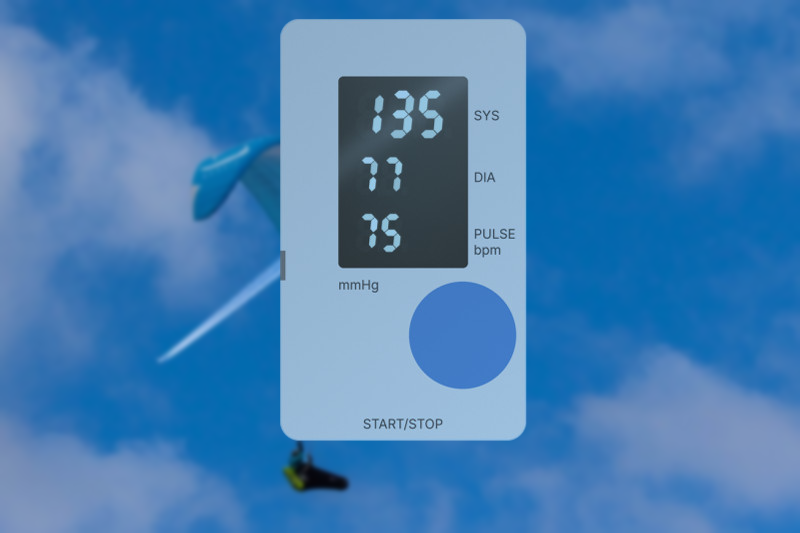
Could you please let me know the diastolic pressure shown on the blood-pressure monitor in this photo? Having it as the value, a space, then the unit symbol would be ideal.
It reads 77 mmHg
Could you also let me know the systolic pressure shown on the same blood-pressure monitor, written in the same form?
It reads 135 mmHg
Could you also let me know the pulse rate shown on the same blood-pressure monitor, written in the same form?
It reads 75 bpm
